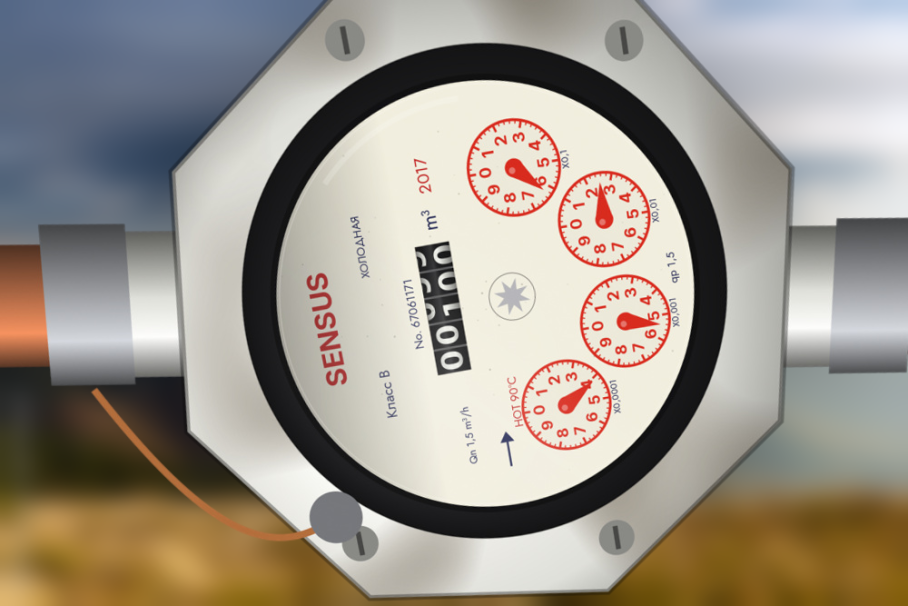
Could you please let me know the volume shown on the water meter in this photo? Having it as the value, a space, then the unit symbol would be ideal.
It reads 99.6254 m³
